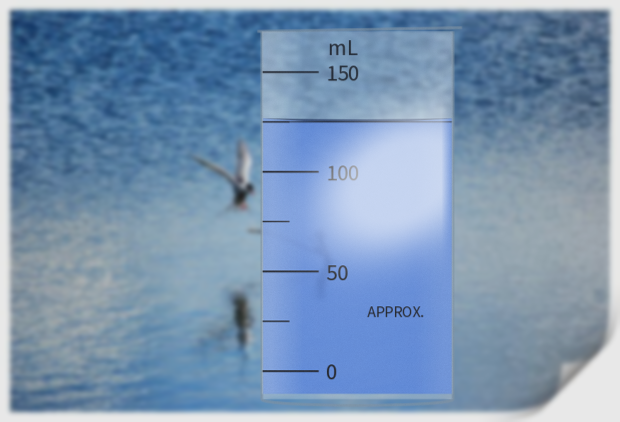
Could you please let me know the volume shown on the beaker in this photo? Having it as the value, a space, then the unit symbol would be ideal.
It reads 125 mL
